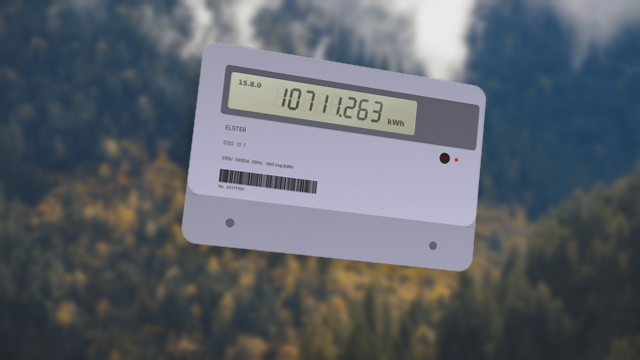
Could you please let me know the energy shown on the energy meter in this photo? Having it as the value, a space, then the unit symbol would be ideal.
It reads 10711.263 kWh
